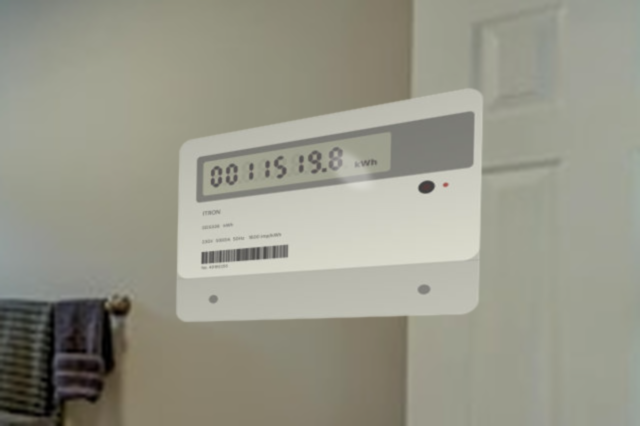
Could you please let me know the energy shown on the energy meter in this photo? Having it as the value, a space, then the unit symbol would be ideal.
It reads 11519.8 kWh
